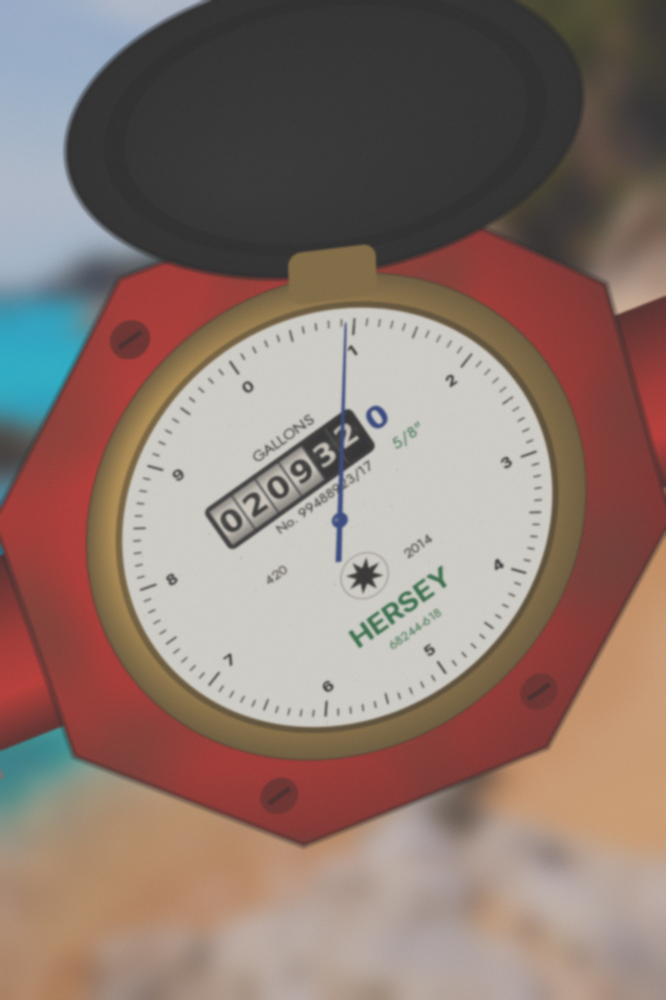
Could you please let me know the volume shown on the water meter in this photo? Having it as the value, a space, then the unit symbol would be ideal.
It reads 209320.9 gal
